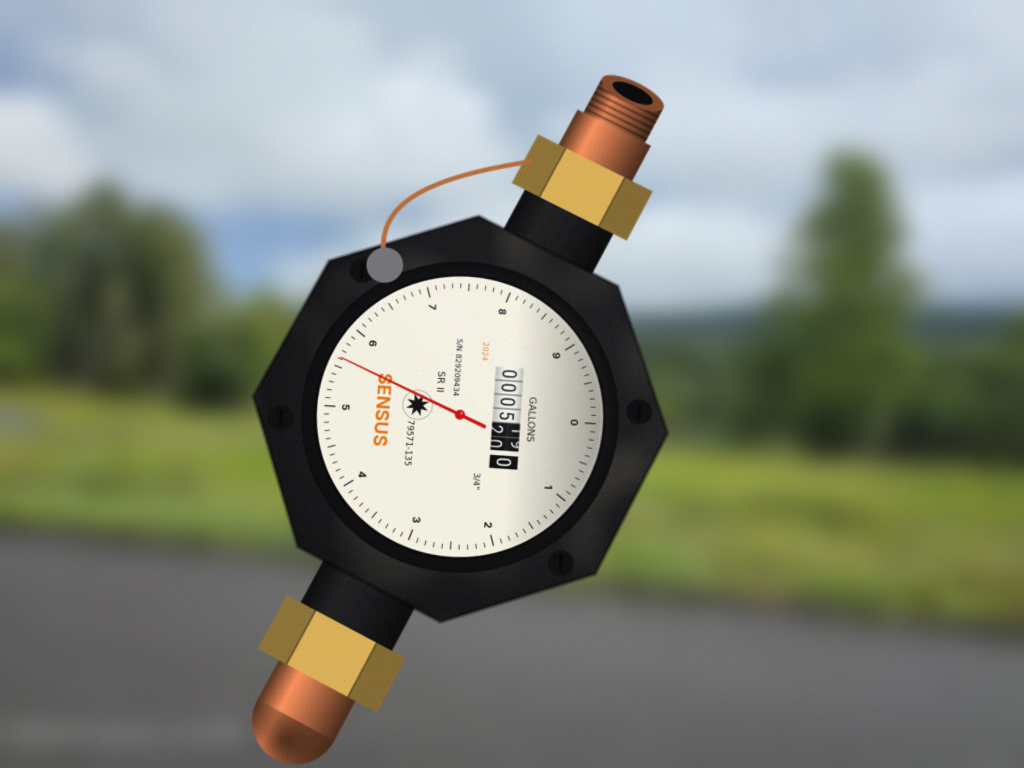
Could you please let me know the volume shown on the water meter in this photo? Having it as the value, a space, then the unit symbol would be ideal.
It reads 5195.6 gal
